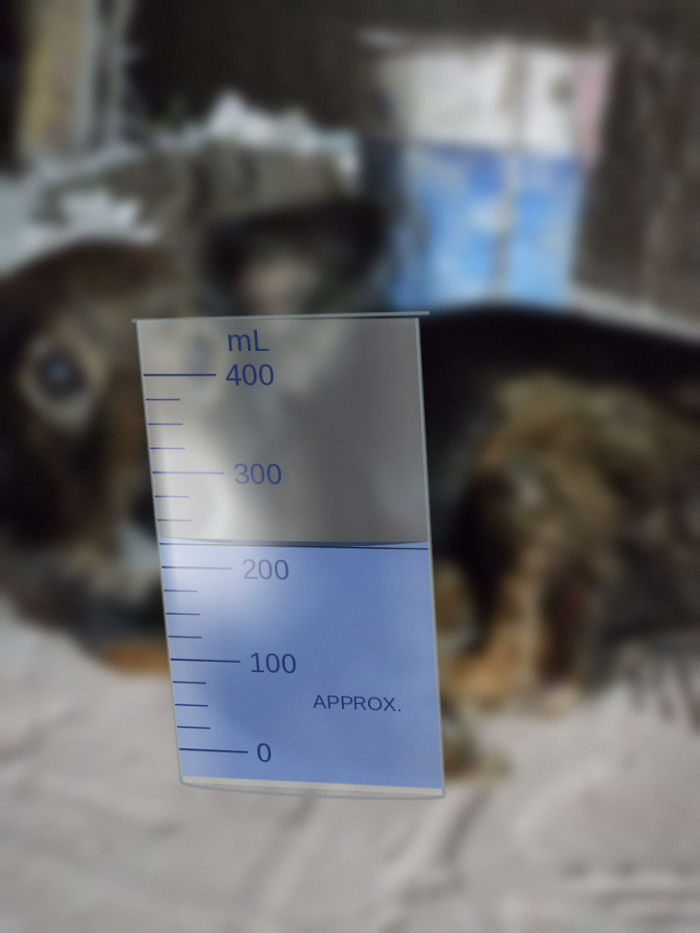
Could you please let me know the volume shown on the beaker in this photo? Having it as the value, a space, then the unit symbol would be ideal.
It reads 225 mL
